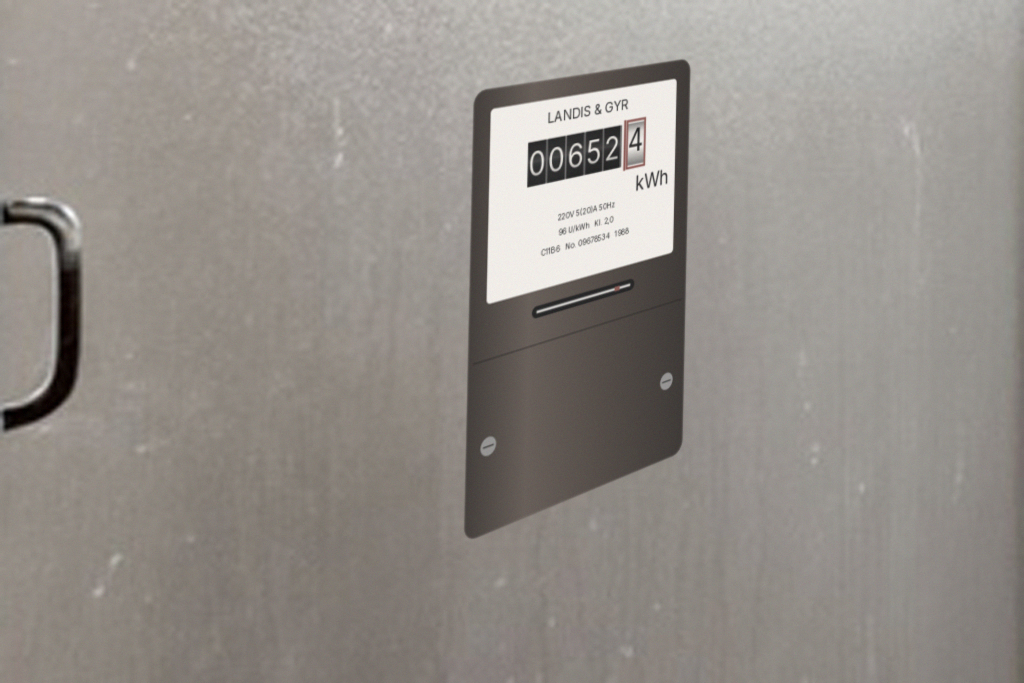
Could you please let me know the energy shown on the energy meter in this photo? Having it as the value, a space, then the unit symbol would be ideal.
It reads 652.4 kWh
